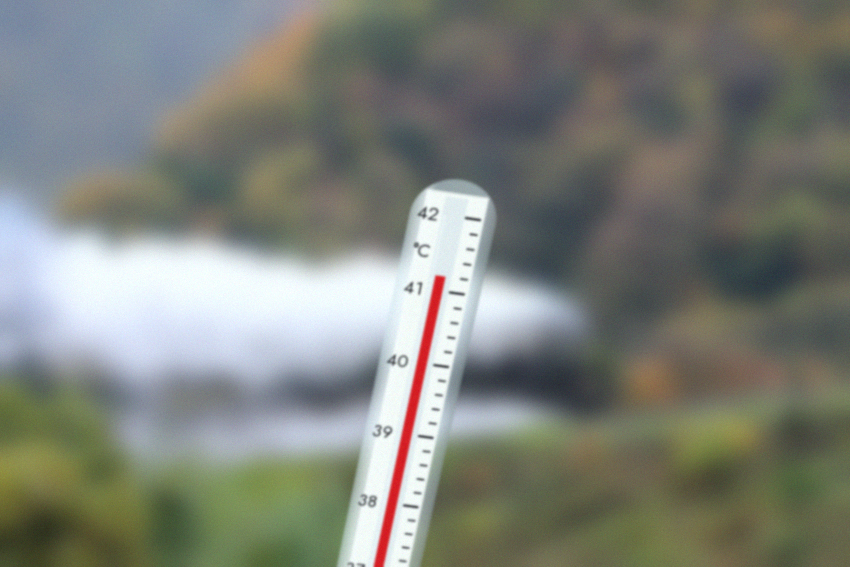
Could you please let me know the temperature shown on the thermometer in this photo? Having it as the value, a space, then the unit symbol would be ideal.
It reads 41.2 °C
